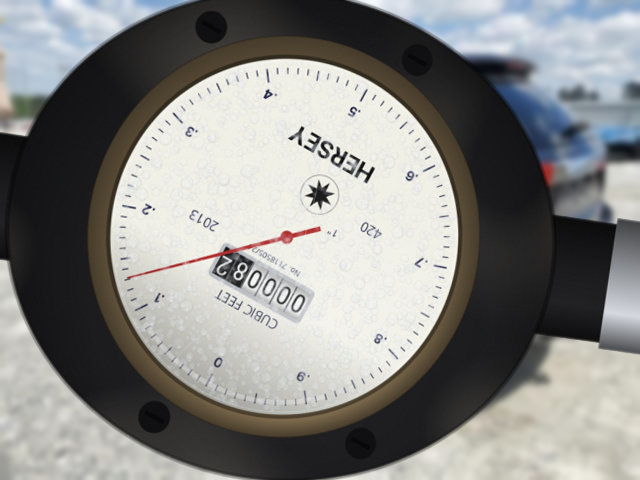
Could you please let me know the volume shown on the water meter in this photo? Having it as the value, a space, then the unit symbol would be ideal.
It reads 82.13 ft³
